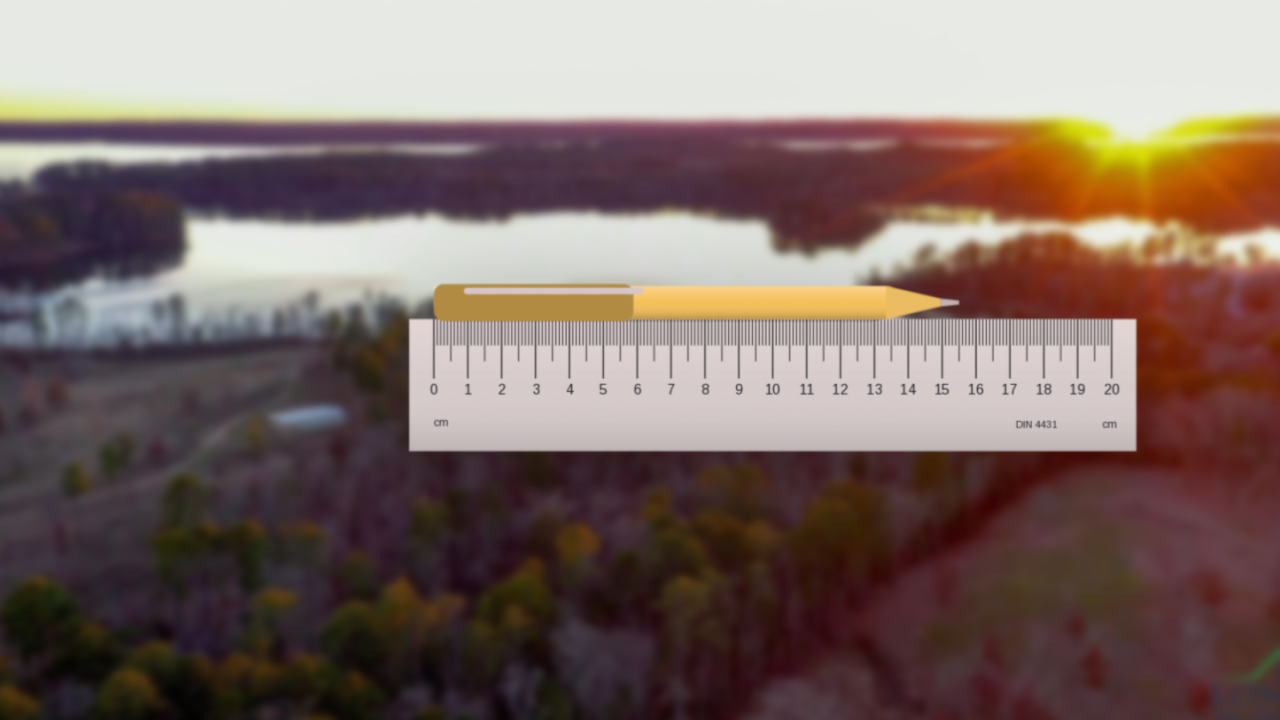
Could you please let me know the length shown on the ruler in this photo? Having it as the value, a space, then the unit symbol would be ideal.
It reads 15.5 cm
